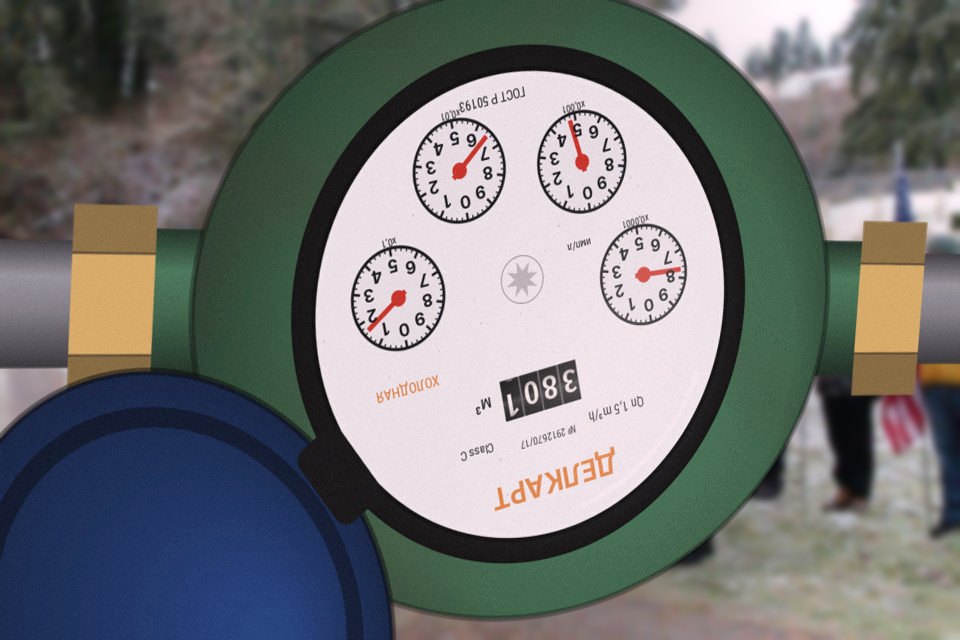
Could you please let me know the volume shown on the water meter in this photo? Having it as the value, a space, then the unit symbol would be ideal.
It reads 3801.1647 m³
